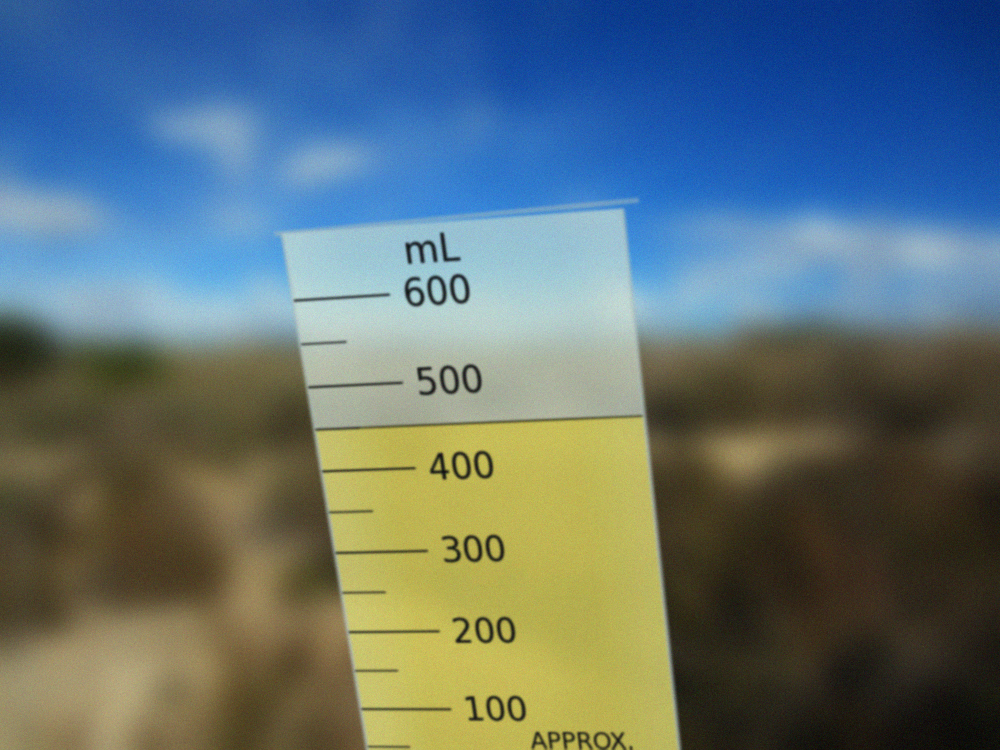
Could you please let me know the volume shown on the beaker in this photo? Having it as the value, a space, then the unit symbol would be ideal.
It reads 450 mL
